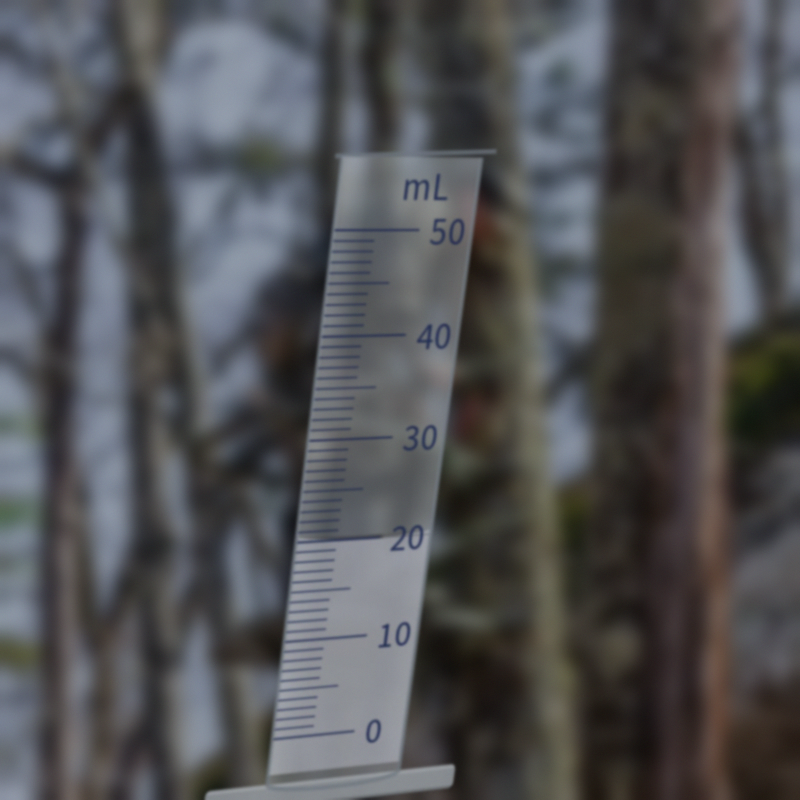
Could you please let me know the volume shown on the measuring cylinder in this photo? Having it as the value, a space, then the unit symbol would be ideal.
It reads 20 mL
